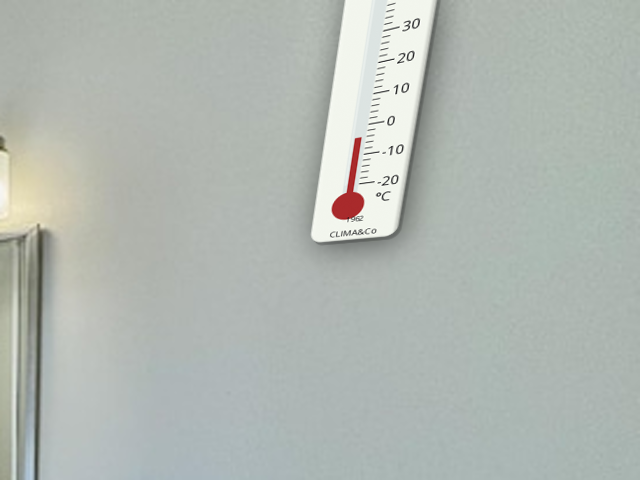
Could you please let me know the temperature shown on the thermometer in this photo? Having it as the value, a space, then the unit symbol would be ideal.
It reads -4 °C
